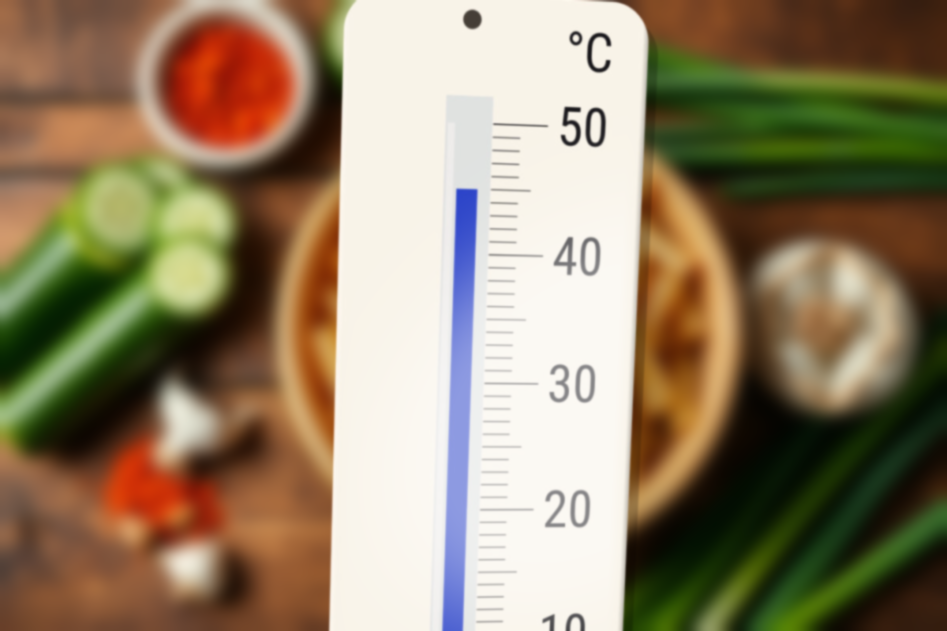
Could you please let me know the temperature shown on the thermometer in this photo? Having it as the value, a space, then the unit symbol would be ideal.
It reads 45 °C
